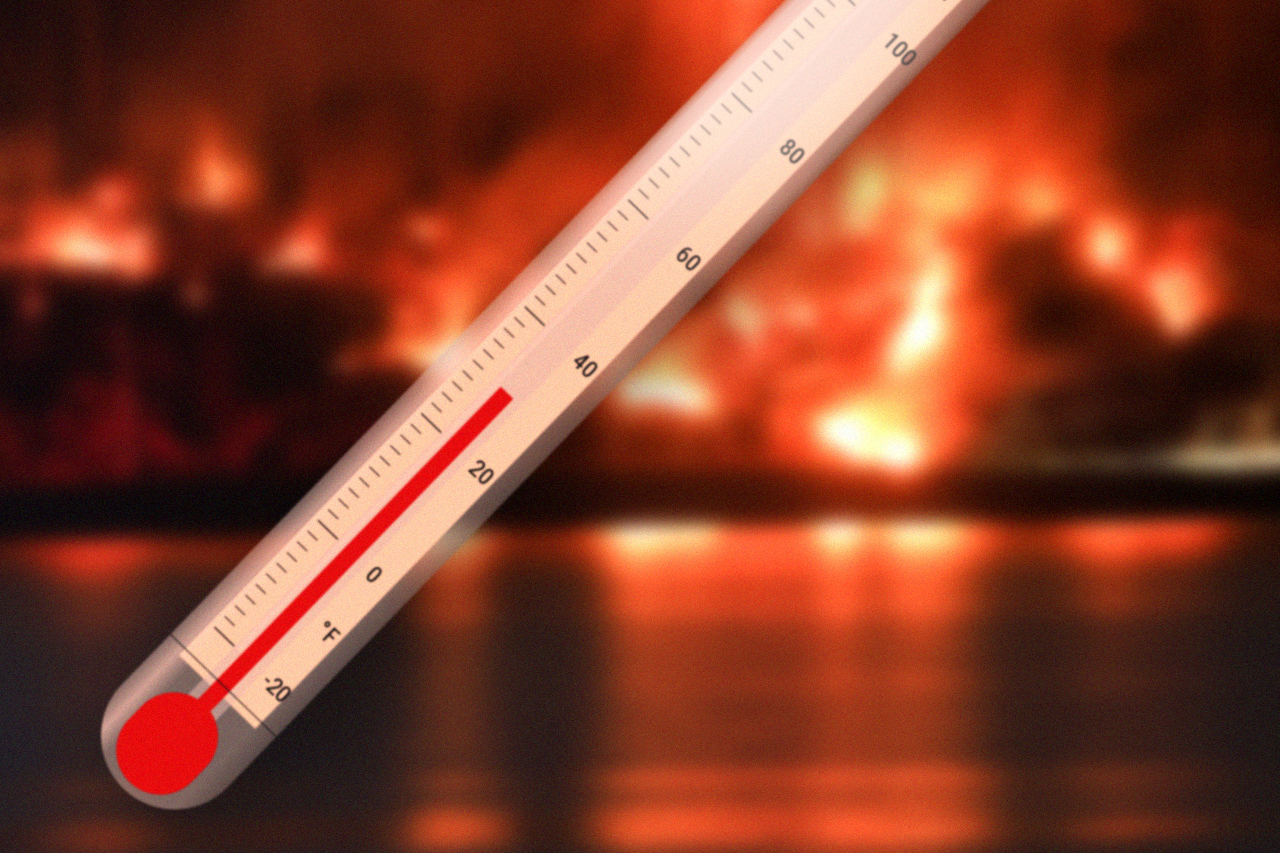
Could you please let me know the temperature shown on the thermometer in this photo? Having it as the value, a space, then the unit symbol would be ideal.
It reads 30 °F
